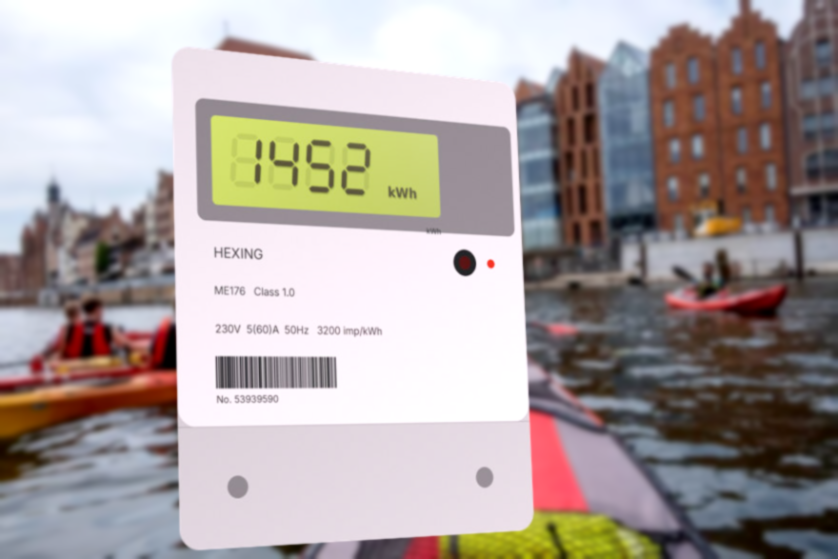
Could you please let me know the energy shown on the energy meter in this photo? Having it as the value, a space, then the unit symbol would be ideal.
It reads 1452 kWh
